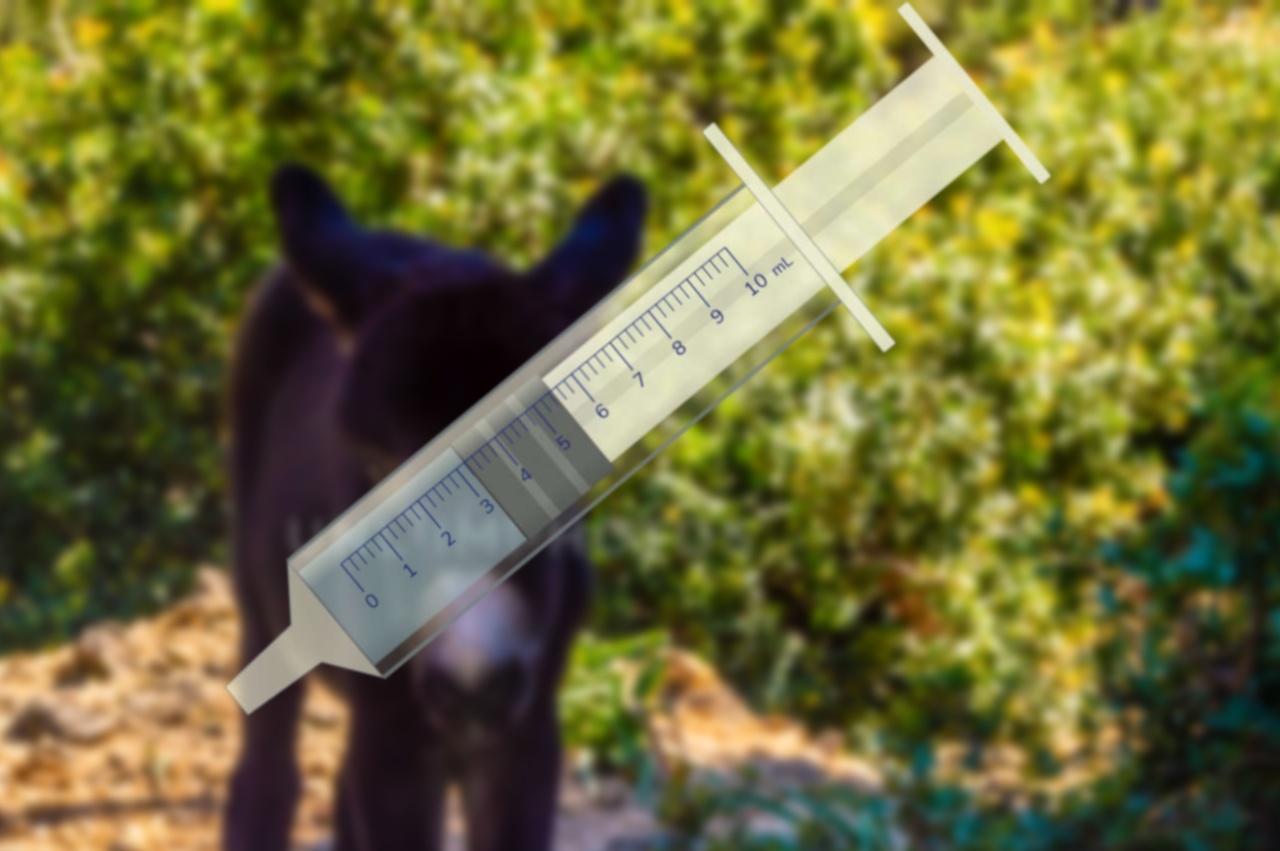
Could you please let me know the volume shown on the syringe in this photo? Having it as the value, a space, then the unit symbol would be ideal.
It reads 3.2 mL
